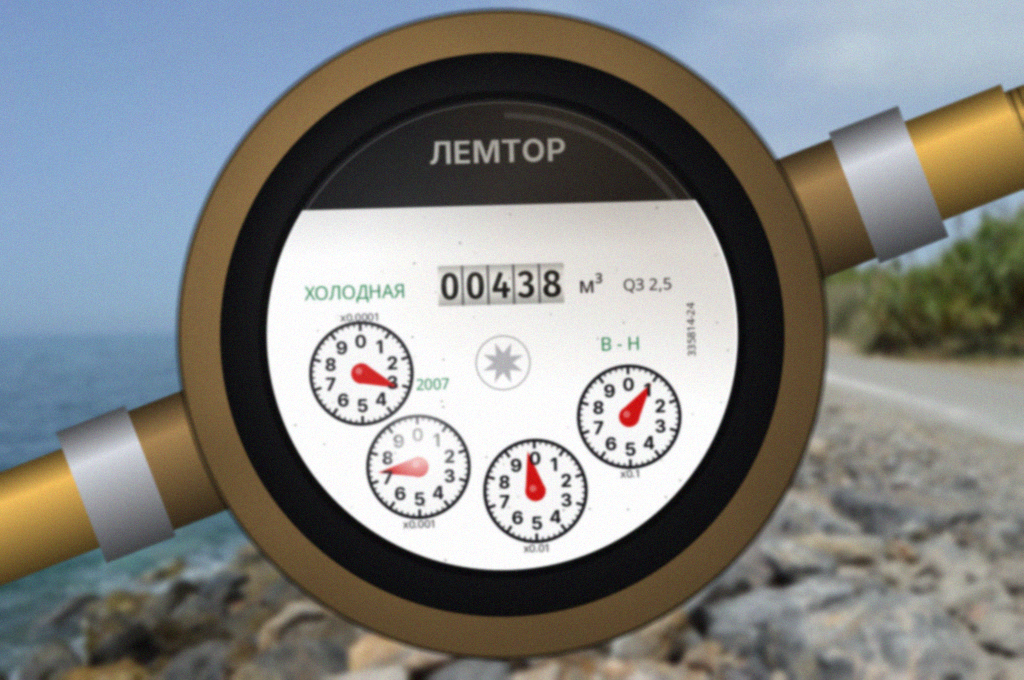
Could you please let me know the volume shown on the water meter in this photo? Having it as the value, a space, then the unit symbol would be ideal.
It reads 438.0973 m³
